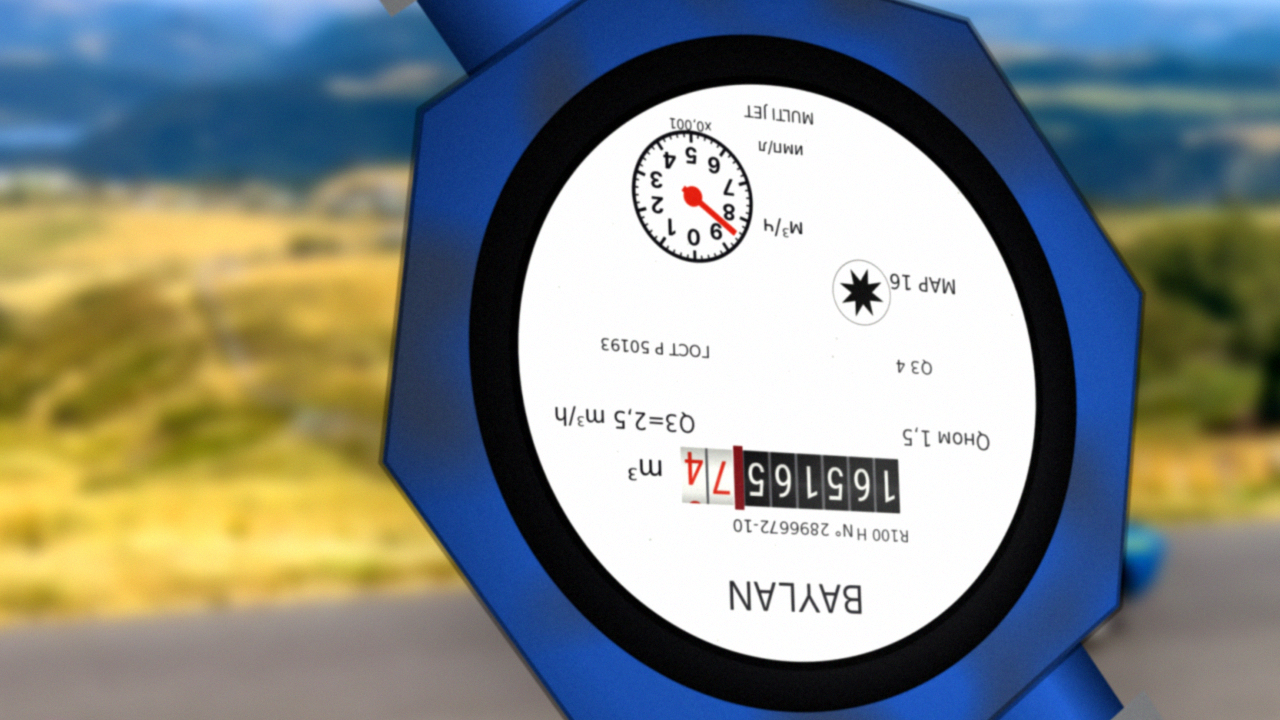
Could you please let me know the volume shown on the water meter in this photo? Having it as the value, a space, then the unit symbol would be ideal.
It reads 165165.738 m³
